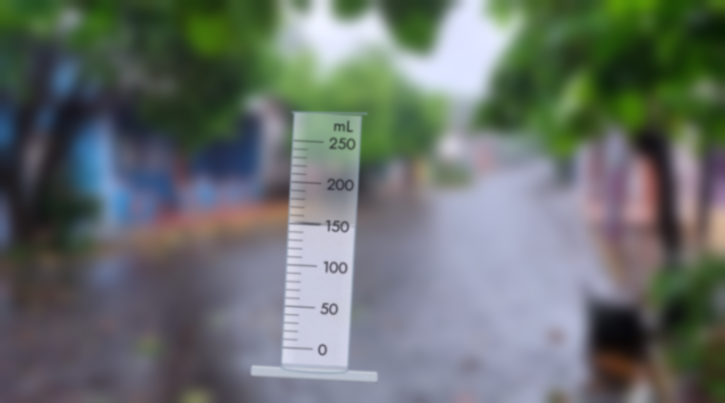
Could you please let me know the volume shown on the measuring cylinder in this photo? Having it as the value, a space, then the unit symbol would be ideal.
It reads 150 mL
